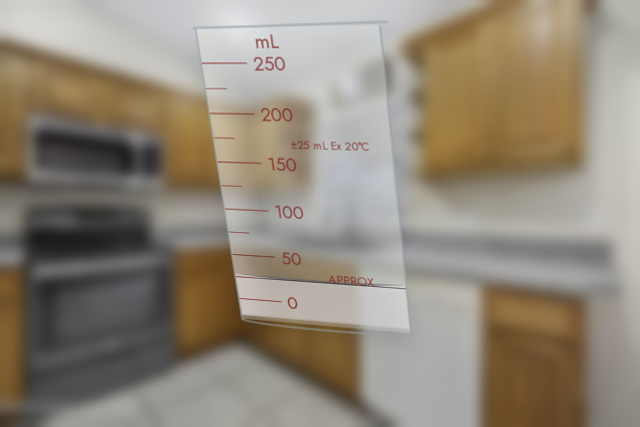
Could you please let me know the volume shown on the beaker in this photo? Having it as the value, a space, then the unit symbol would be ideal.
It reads 25 mL
